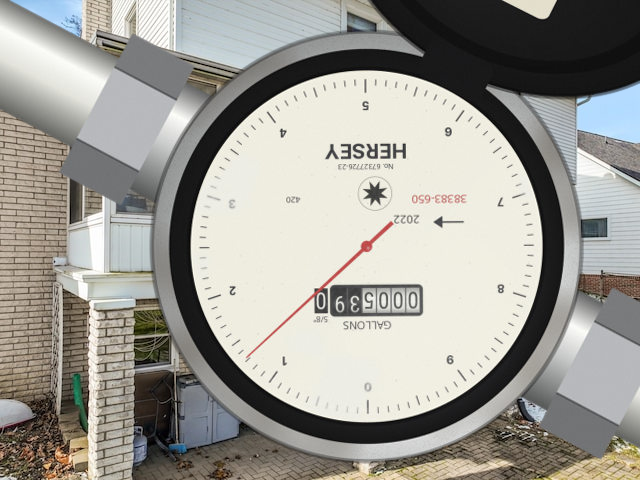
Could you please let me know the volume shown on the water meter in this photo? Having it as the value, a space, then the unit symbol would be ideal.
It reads 5391.3 gal
